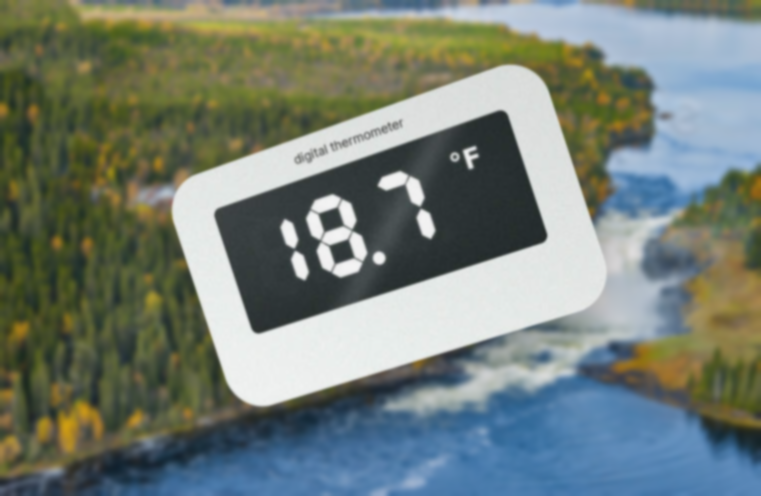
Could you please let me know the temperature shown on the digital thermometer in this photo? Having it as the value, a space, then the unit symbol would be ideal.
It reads 18.7 °F
